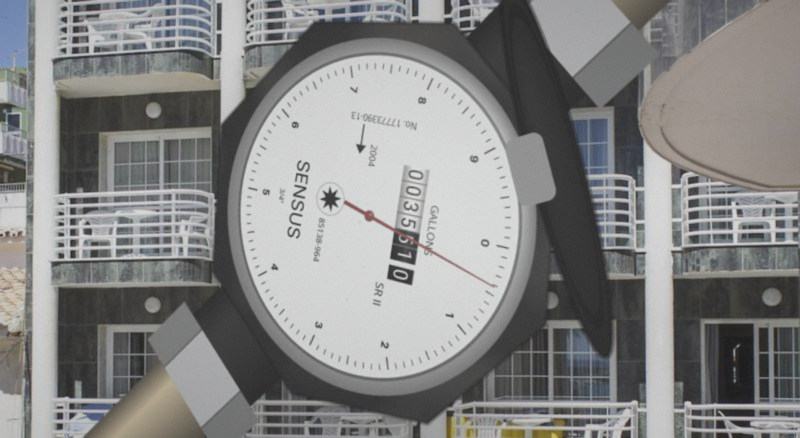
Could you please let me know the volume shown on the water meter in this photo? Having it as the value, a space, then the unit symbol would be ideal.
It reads 35510.4 gal
